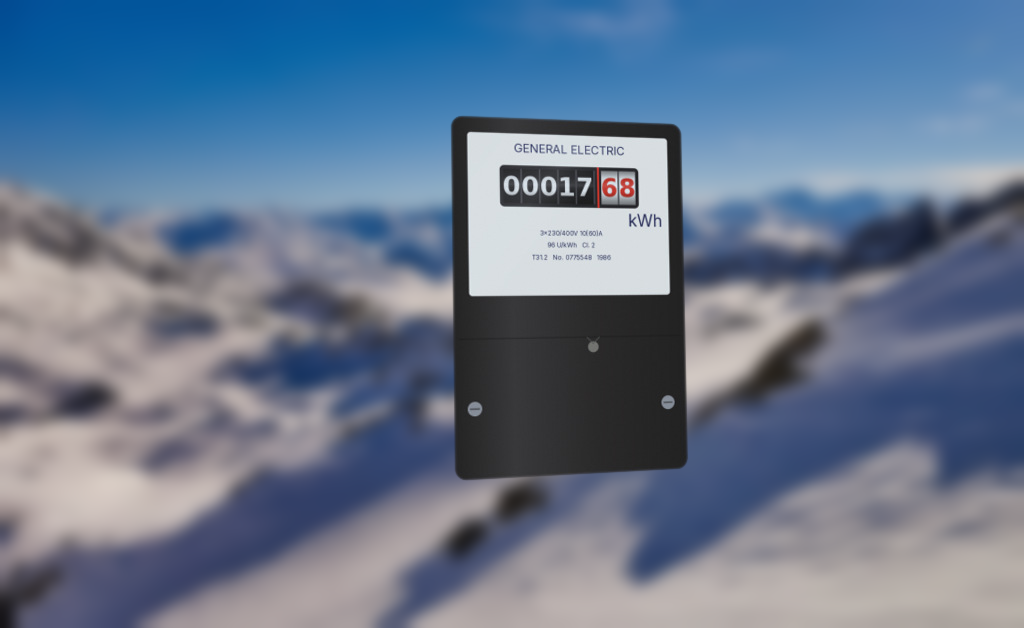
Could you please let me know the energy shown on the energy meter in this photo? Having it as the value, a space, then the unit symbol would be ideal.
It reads 17.68 kWh
